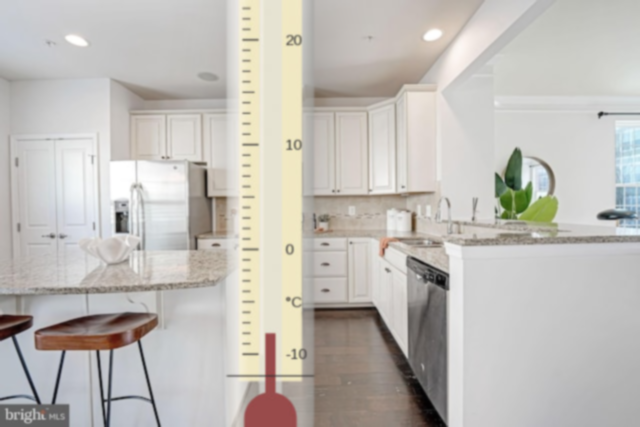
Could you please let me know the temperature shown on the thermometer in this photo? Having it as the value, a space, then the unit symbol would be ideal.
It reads -8 °C
